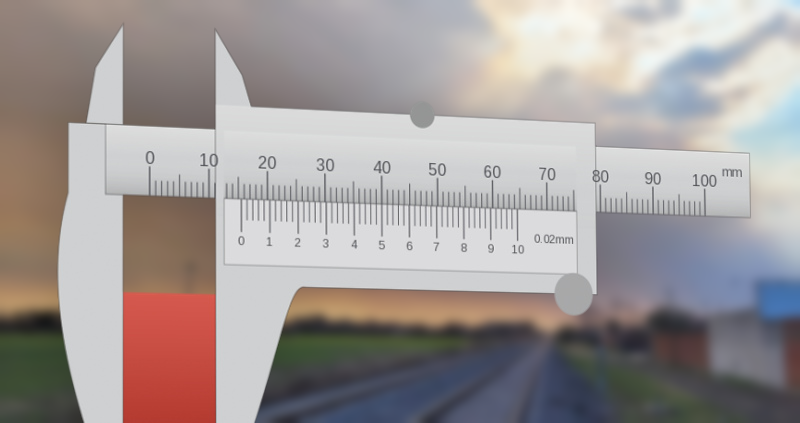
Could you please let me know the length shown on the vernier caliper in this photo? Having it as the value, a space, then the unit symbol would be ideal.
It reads 15.5 mm
